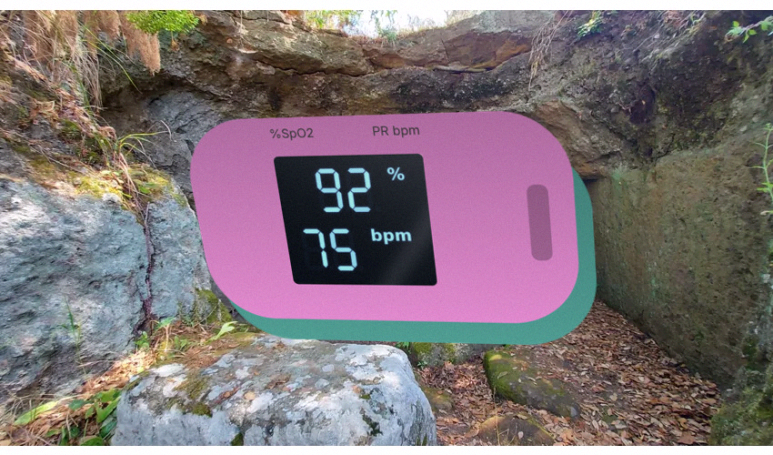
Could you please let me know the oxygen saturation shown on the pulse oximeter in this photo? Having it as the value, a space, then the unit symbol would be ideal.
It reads 92 %
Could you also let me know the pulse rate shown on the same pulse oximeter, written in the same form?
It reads 75 bpm
